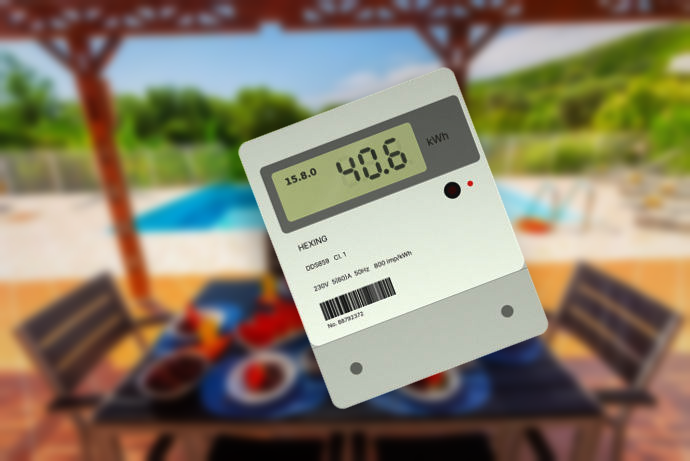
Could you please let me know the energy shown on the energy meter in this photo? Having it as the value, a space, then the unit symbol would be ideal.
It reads 40.6 kWh
